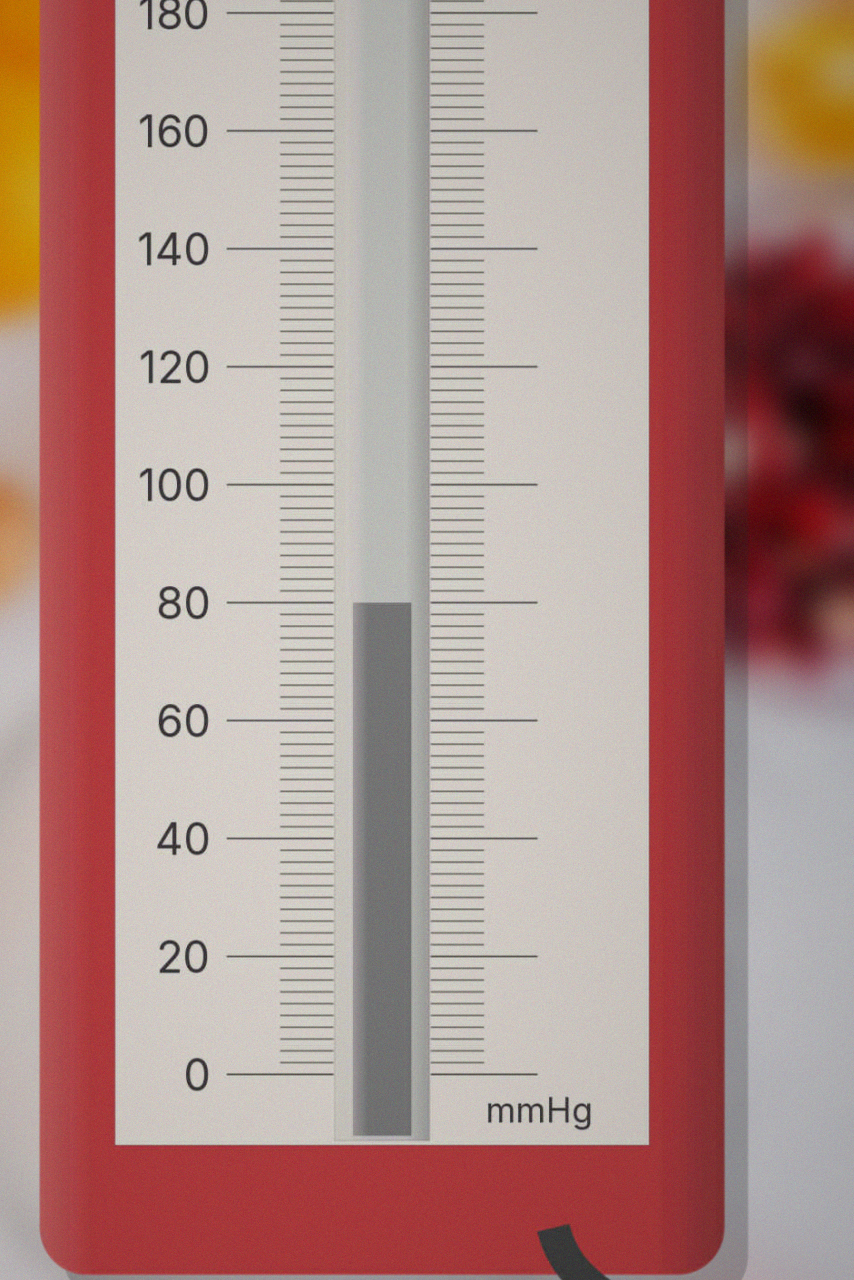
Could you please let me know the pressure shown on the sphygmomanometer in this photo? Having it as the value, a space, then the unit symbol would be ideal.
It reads 80 mmHg
